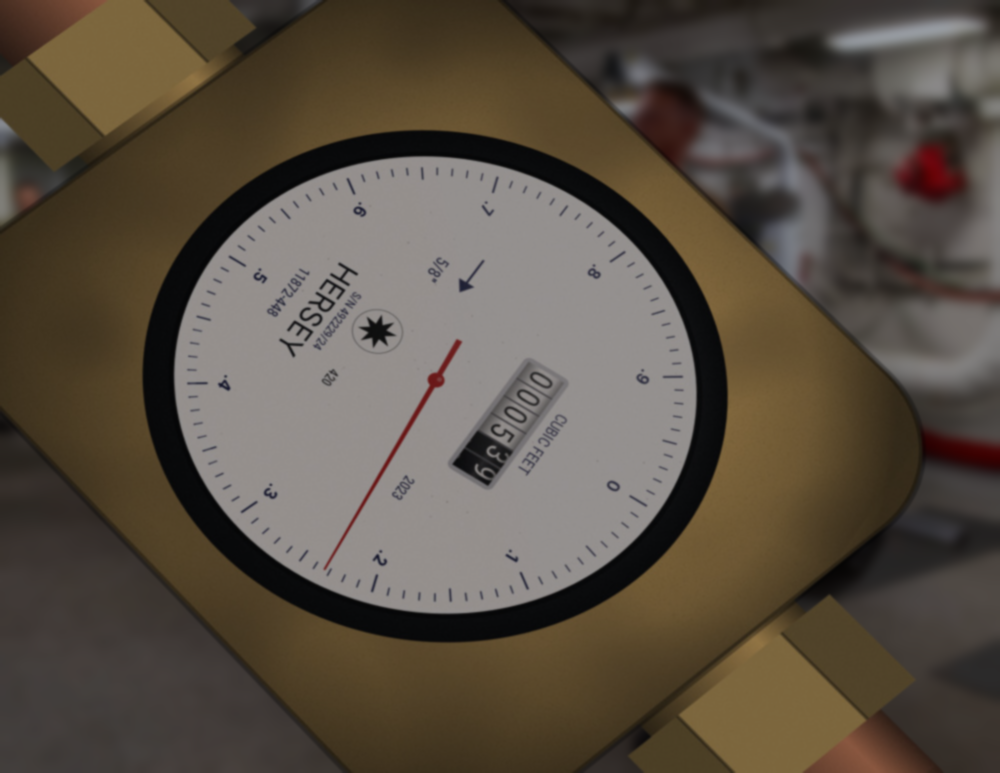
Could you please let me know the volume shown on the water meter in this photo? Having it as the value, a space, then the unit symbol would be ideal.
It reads 539.23 ft³
